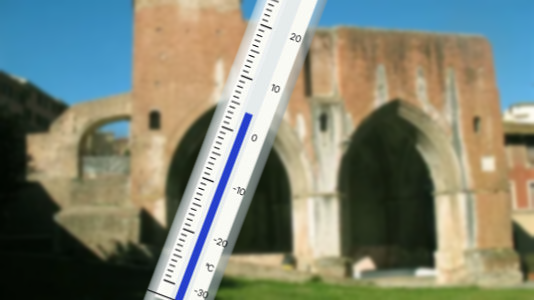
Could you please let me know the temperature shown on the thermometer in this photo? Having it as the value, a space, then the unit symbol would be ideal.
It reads 4 °C
